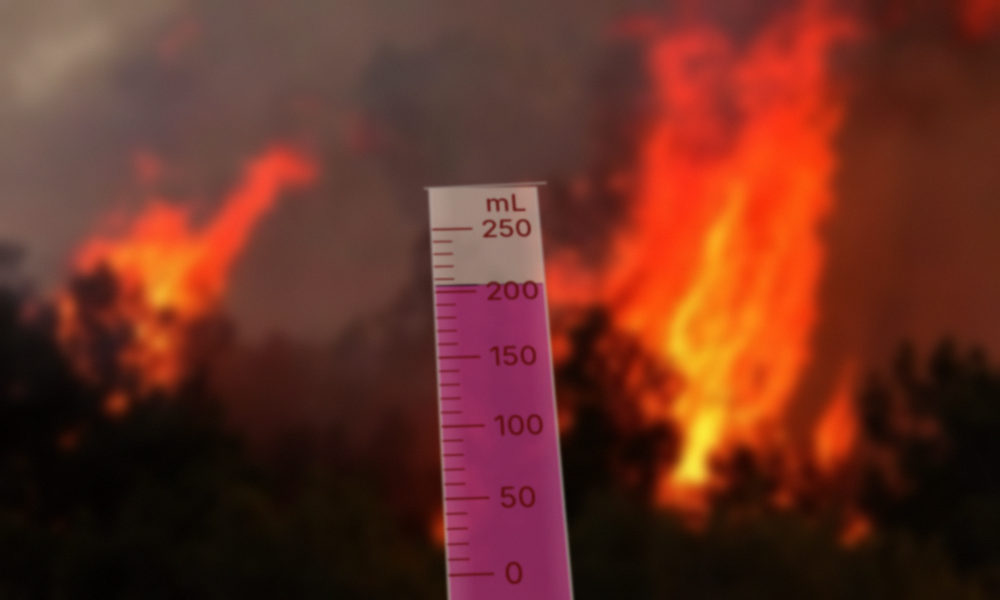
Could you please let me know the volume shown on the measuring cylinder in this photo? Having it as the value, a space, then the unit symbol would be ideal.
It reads 205 mL
